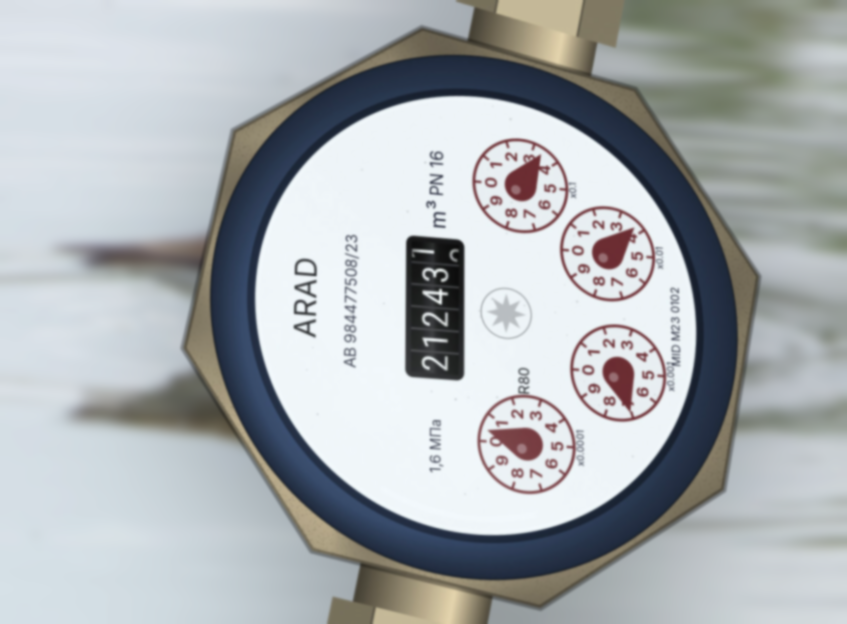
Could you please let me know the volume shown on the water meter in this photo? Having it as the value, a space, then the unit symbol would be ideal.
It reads 212431.3370 m³
